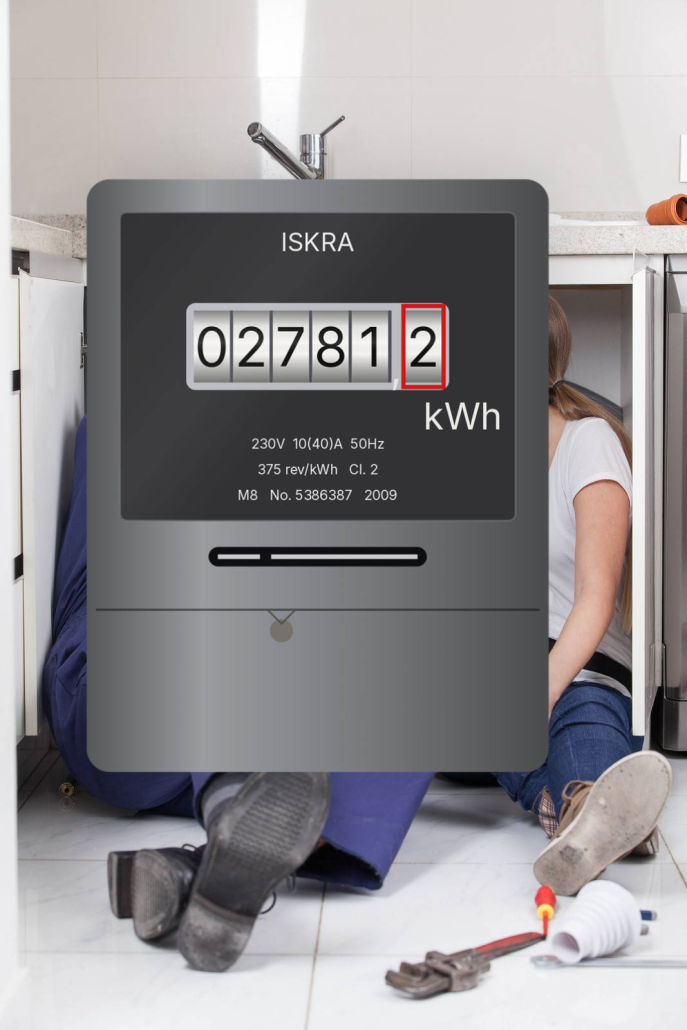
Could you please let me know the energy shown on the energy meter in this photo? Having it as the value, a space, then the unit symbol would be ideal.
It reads 2781.2 kWh
